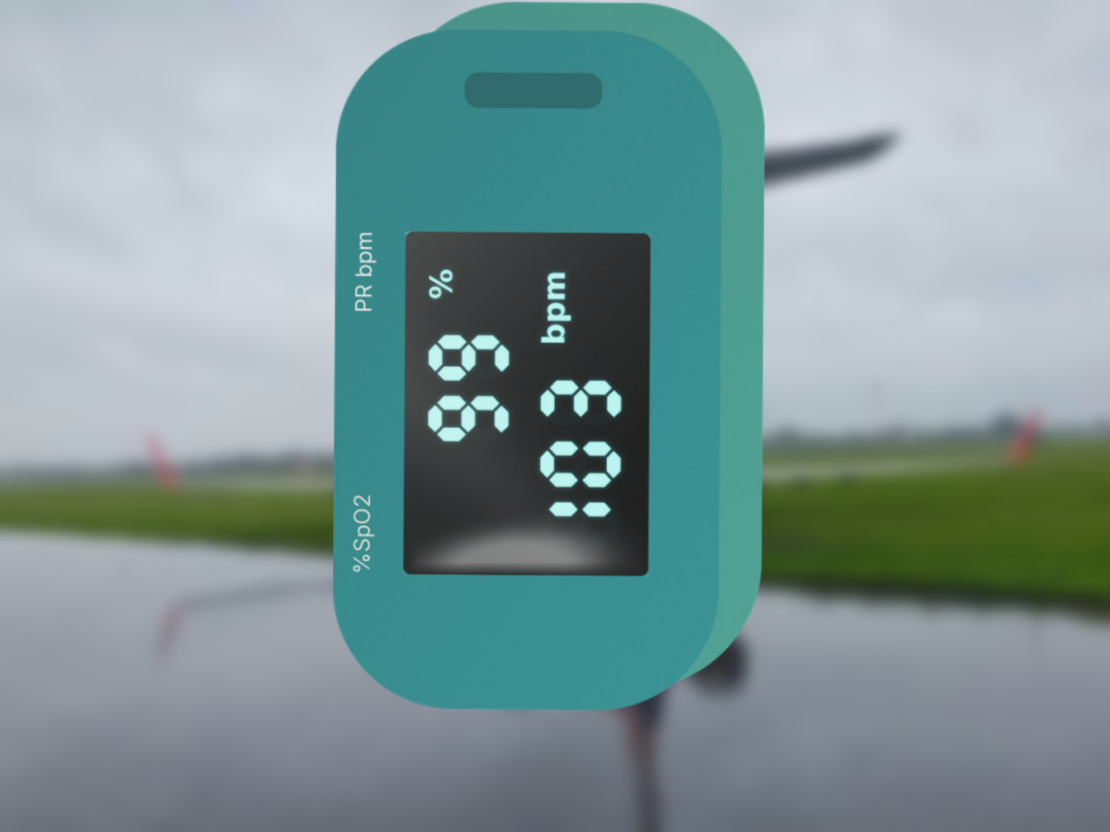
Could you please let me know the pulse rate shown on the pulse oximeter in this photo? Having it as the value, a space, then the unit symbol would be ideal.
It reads 103 bpm
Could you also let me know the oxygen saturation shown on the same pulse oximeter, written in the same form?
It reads 99 %
